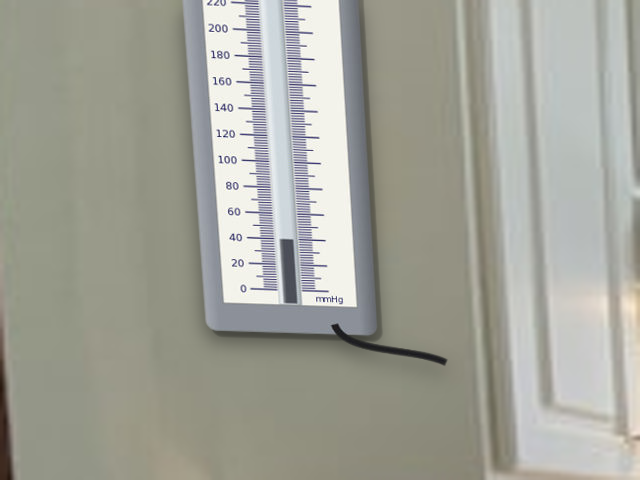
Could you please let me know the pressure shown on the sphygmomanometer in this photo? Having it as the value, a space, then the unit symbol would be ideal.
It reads 40 mmHg
